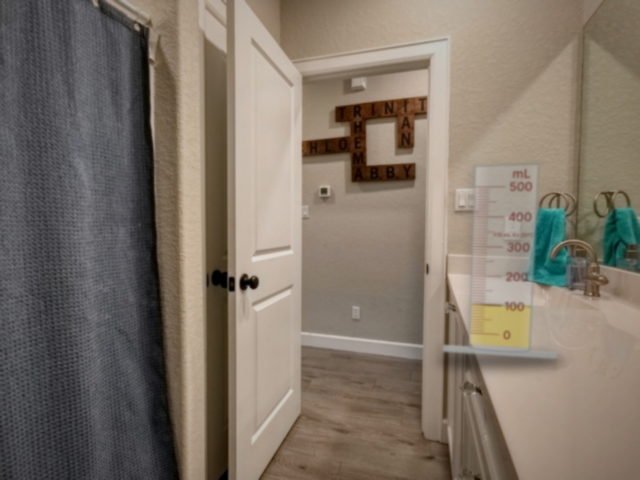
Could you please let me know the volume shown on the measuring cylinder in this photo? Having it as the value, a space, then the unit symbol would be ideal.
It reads 100 mL
